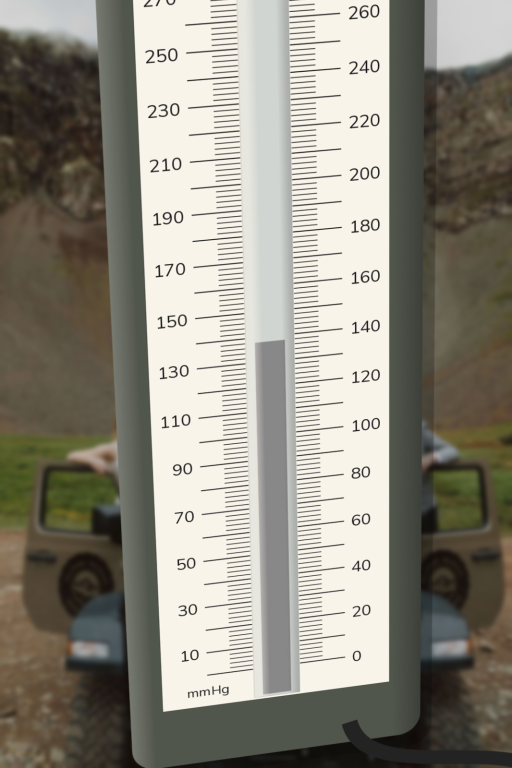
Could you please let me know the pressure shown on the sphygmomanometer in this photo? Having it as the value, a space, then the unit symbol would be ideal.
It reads 138 mmHg
